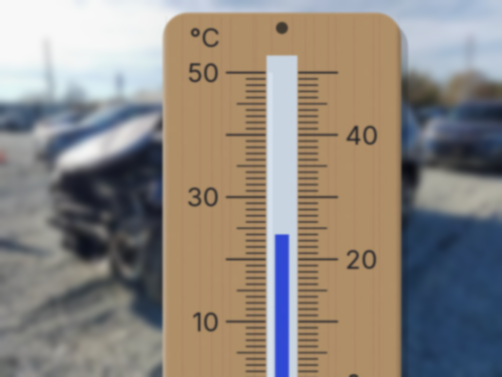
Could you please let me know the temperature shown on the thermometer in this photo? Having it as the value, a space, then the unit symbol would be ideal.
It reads 24 °C
